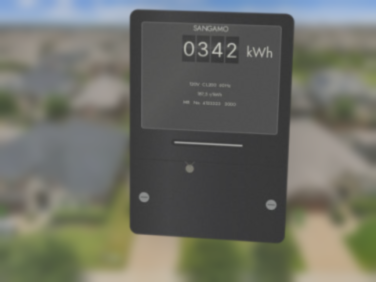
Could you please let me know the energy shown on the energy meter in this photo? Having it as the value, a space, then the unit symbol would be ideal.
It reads 342 kWh
